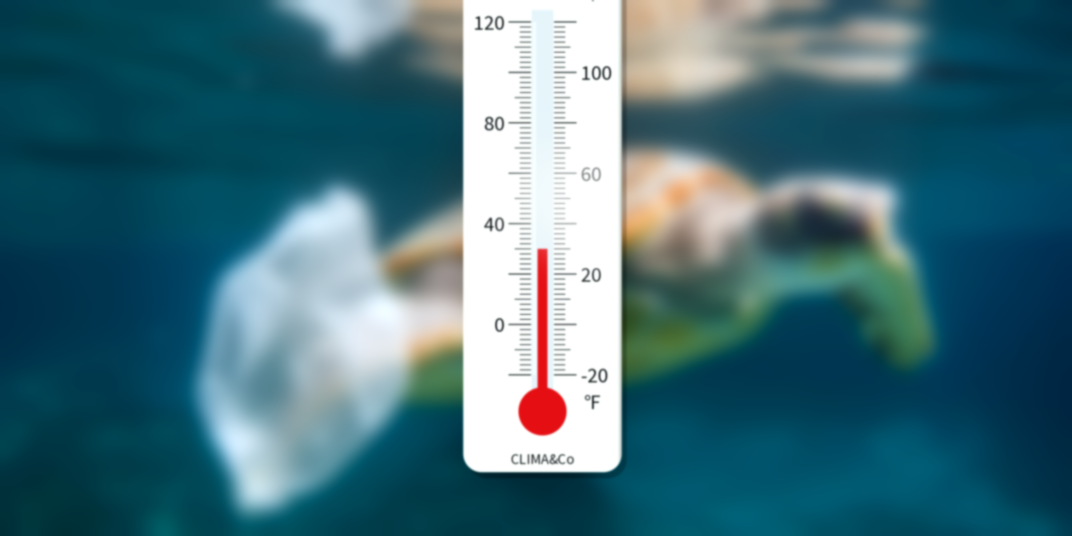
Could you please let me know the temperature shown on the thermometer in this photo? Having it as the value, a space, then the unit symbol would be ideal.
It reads 30 °F
